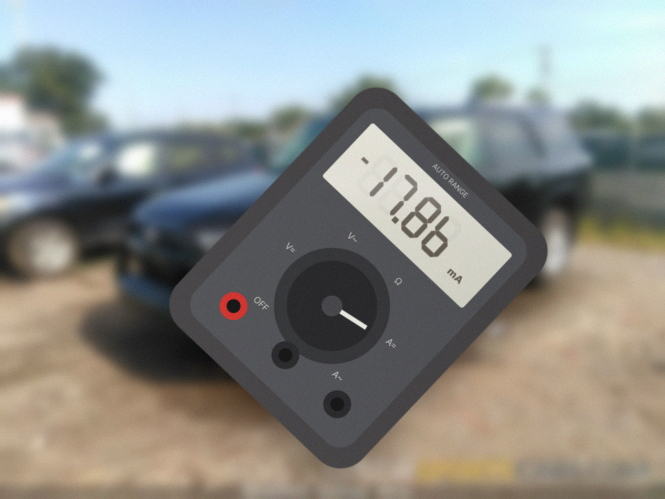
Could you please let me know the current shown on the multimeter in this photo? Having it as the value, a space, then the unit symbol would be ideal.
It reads -17.86 mA
